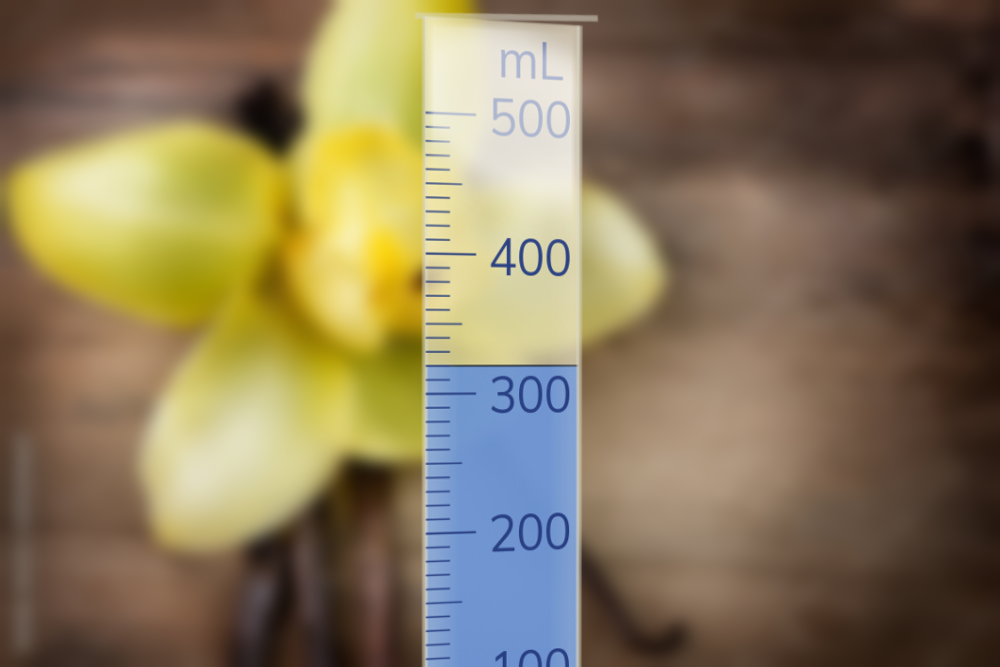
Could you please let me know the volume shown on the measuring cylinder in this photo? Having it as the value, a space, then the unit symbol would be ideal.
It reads 320 mL
